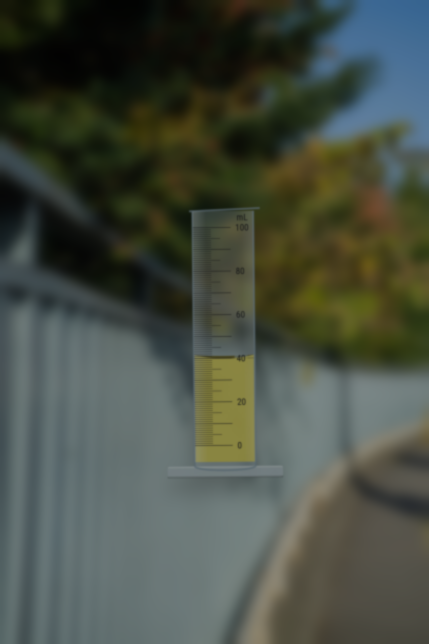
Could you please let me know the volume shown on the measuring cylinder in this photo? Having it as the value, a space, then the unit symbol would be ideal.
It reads 40 mL
